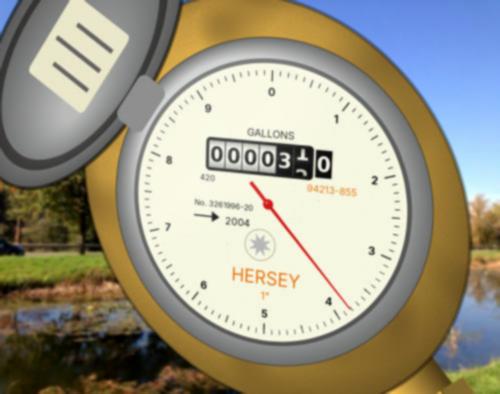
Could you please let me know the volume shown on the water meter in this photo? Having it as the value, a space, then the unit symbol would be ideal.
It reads 313.8 gal
